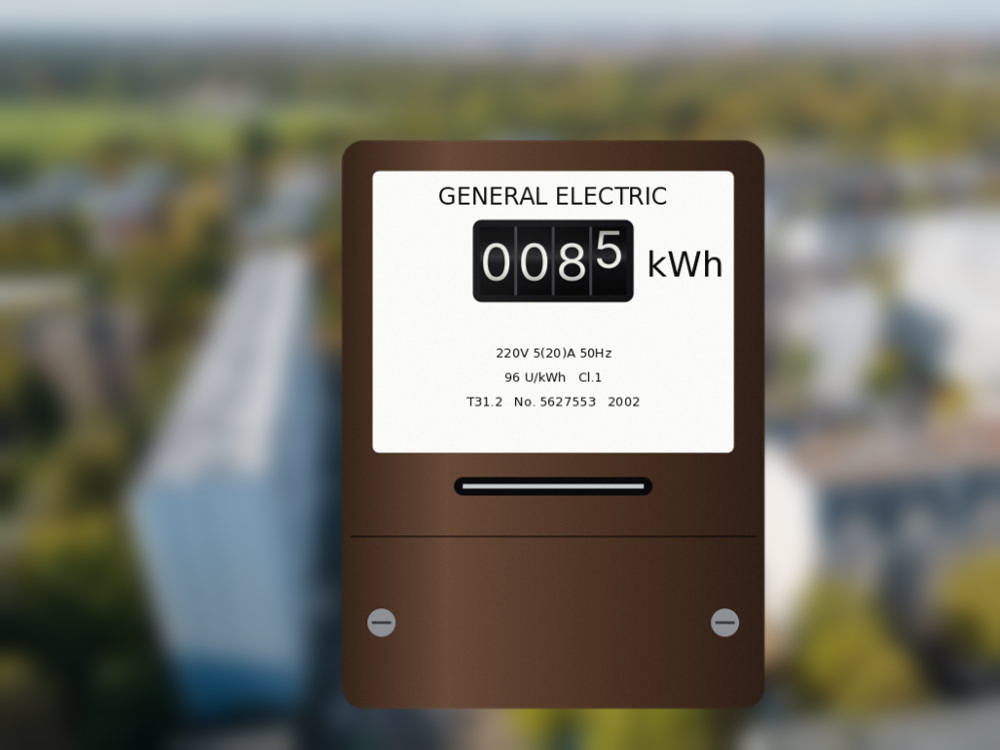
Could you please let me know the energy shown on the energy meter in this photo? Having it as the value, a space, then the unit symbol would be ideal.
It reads 85 kWh
